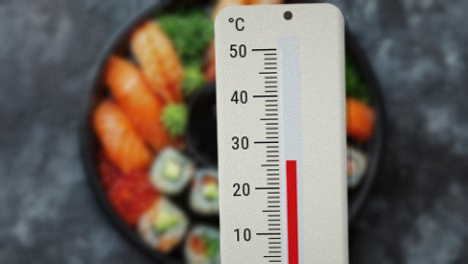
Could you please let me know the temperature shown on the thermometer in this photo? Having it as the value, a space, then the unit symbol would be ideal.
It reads 26 °C
